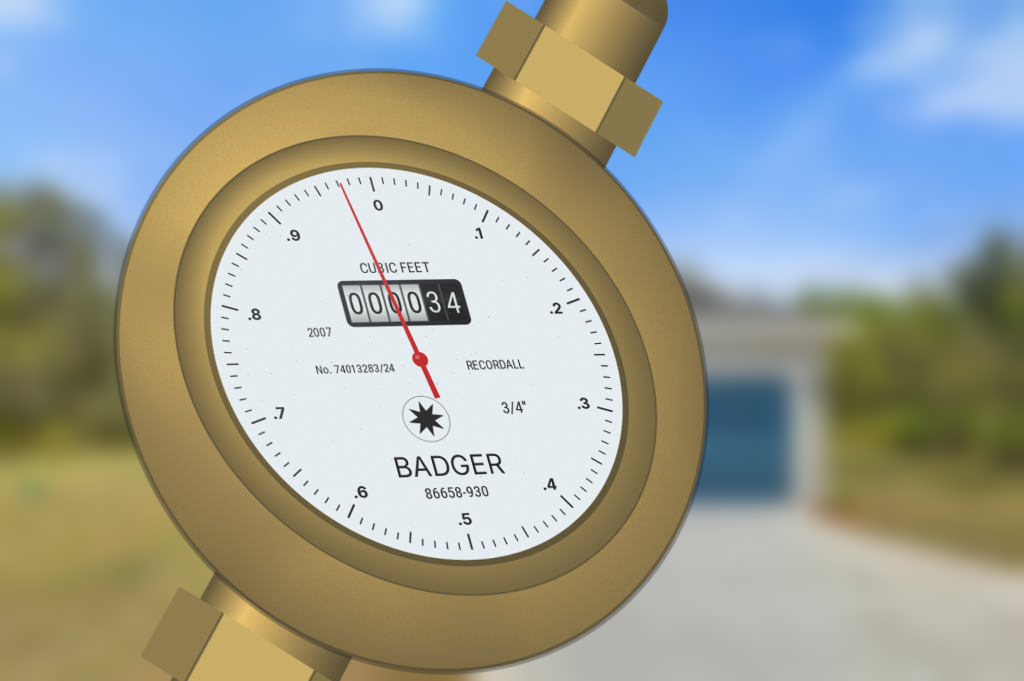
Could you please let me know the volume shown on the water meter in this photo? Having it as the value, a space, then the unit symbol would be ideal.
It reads 33.97 ft³
